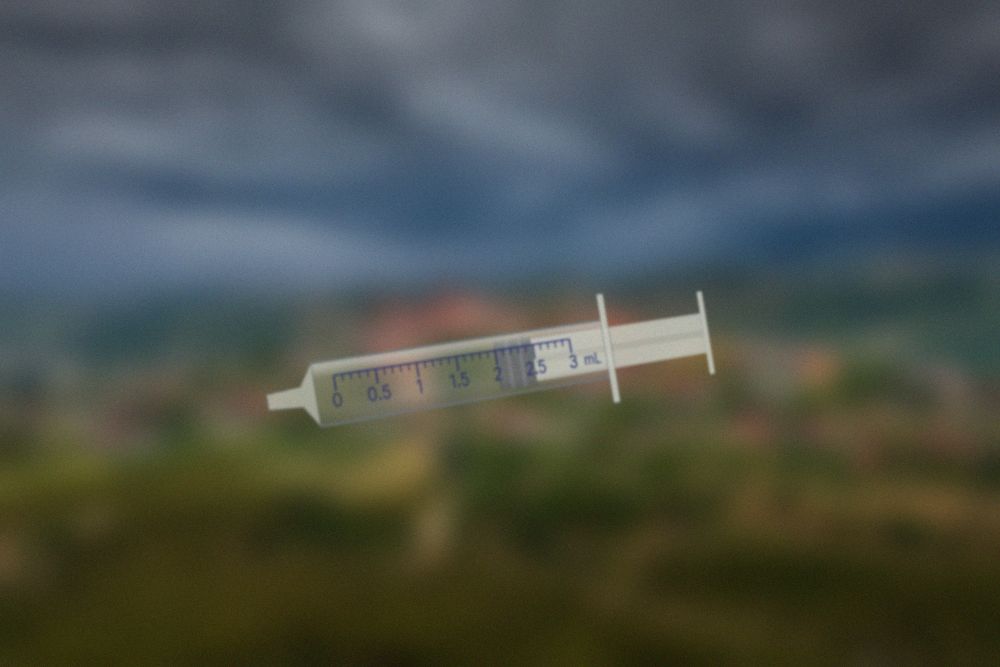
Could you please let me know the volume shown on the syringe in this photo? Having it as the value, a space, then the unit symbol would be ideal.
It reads 2 mL
